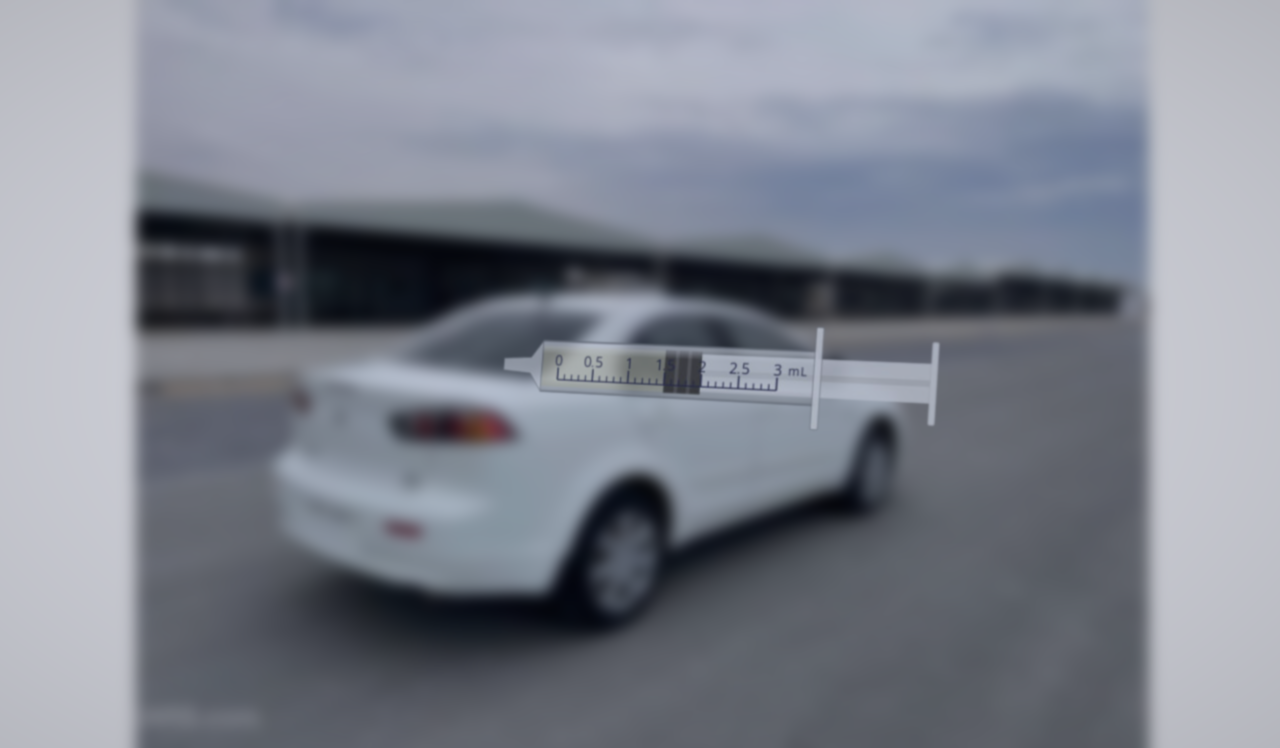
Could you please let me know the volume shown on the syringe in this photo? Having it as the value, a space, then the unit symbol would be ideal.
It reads 1.5 mL
